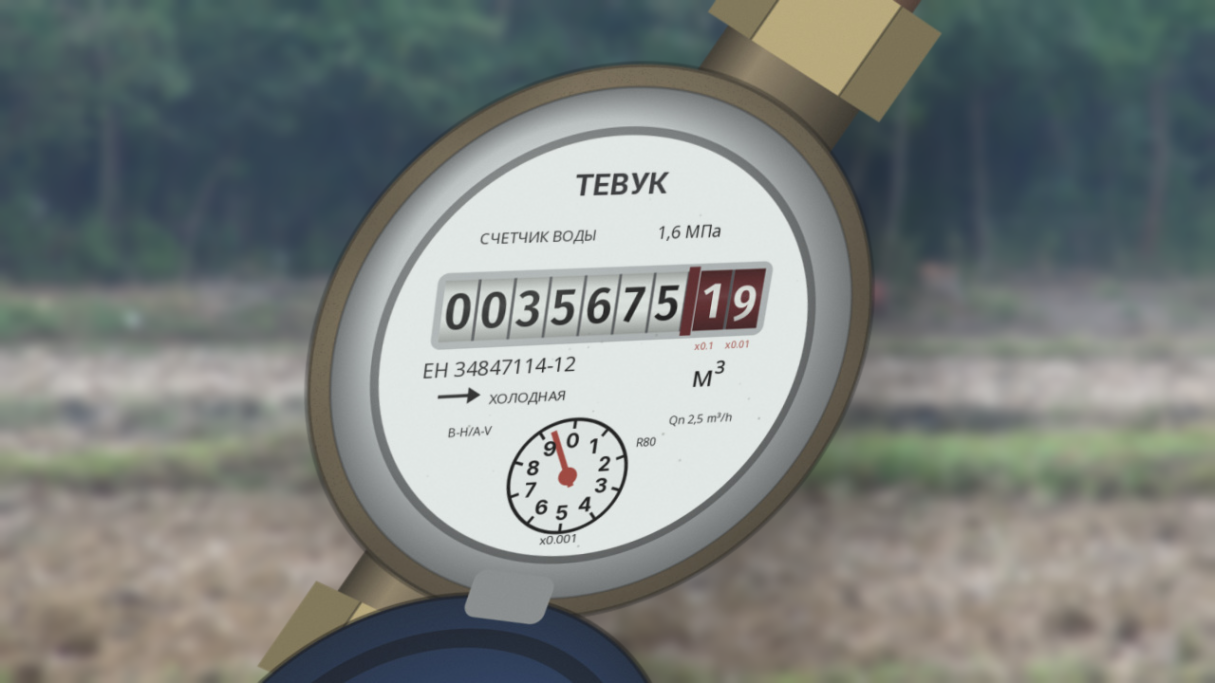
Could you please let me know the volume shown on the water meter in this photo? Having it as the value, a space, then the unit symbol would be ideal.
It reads 35675.189 m³
